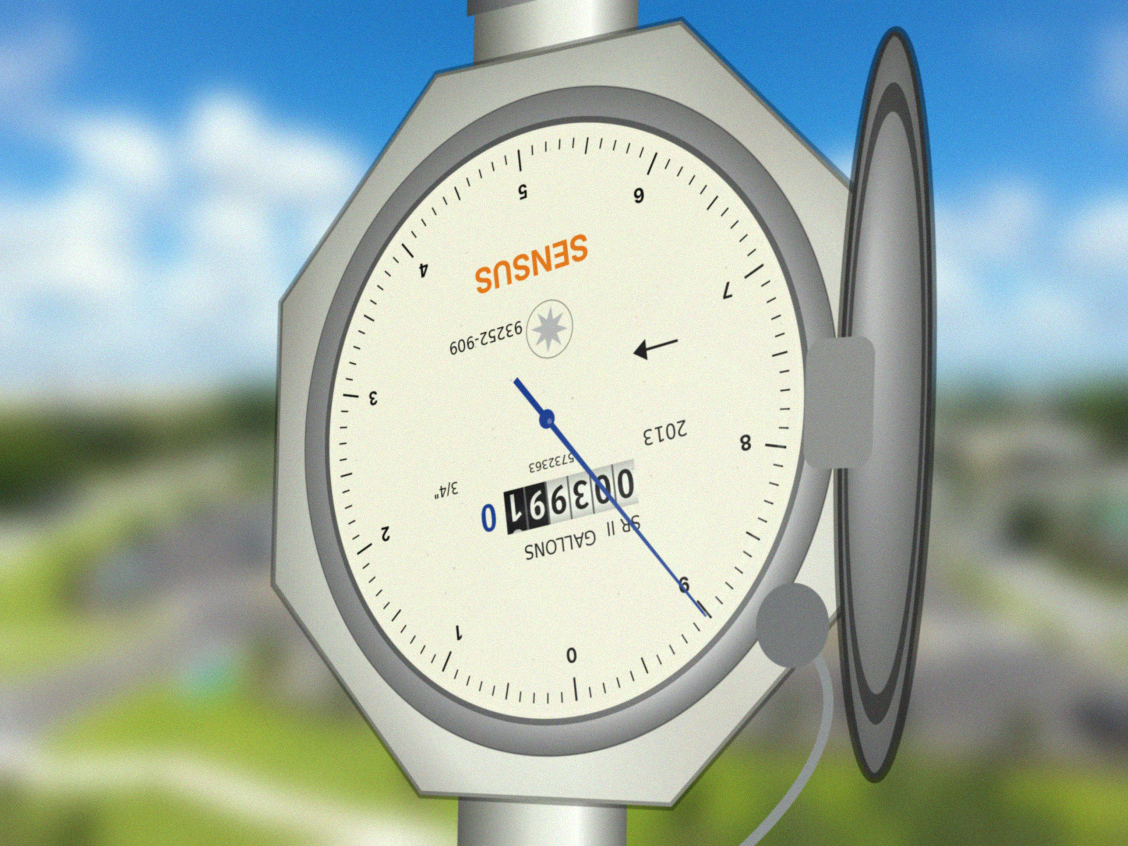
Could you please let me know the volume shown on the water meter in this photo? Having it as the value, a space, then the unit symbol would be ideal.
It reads 39909.0 gal
